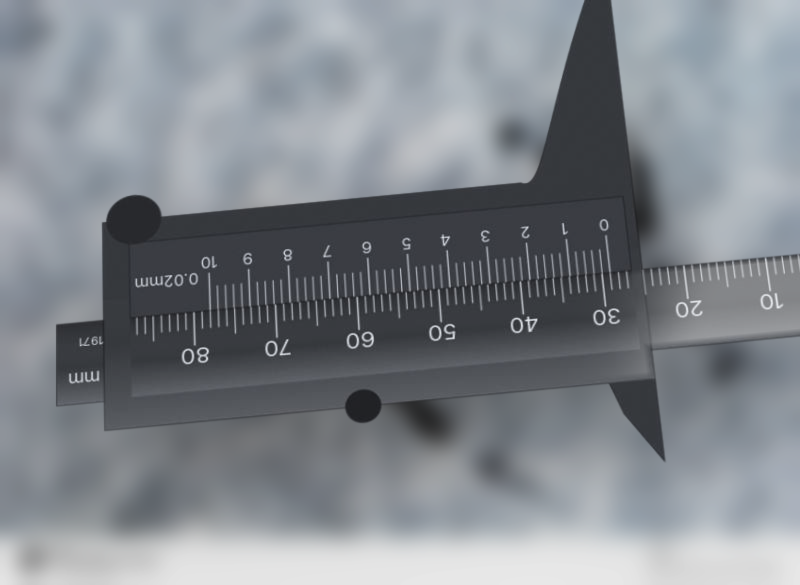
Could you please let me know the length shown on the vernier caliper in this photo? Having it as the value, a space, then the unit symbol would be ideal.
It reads 29.0 mm
